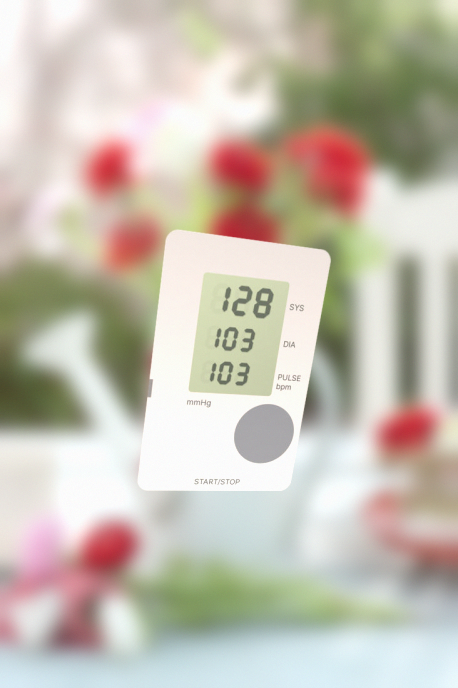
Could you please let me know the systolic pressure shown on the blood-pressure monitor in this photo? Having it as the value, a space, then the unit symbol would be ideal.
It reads 128 mmHg
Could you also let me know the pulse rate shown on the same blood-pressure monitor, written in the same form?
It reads 103 bpm
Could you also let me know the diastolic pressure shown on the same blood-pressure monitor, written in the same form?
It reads 103 mmHg
